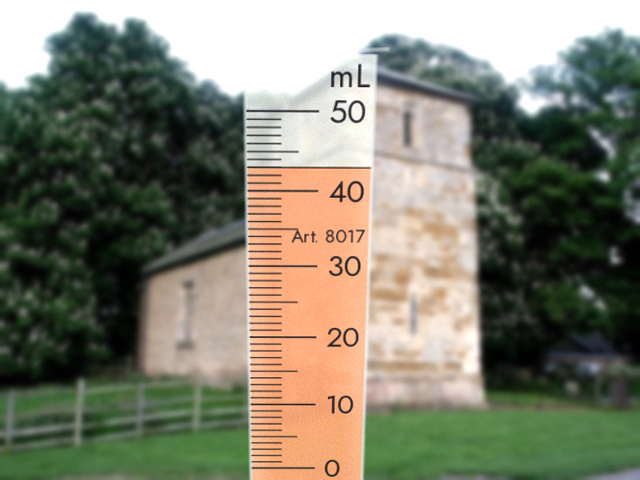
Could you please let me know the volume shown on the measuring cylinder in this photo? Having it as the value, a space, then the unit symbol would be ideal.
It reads 43 mL
